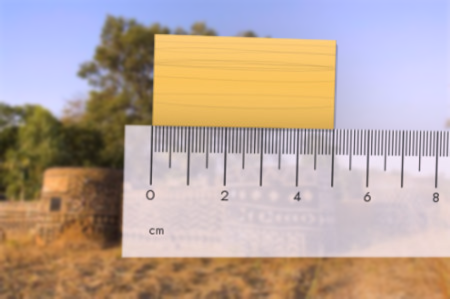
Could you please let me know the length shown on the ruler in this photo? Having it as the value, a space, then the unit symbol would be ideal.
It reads 5 cm
